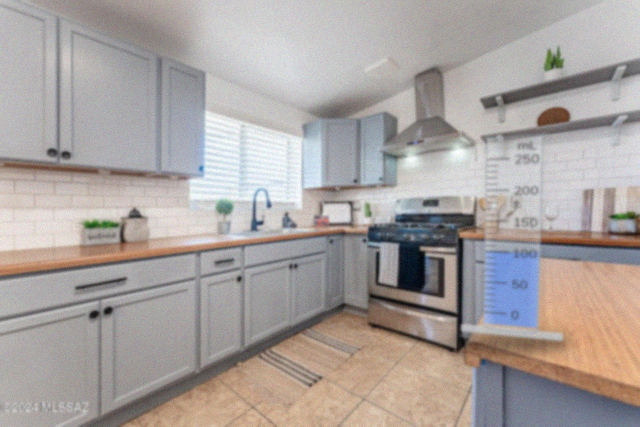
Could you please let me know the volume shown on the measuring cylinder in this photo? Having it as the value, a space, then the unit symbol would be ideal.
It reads 100 mL
